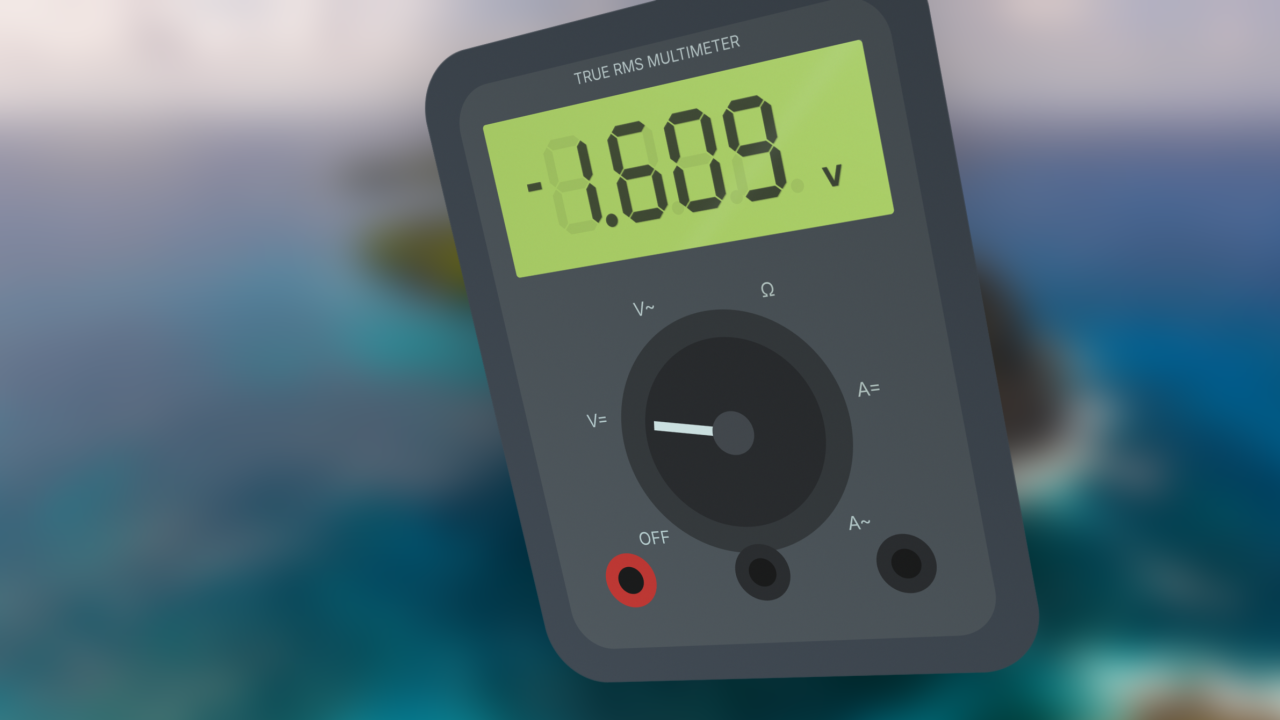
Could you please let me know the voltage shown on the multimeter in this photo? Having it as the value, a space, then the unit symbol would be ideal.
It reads -1.609 V
